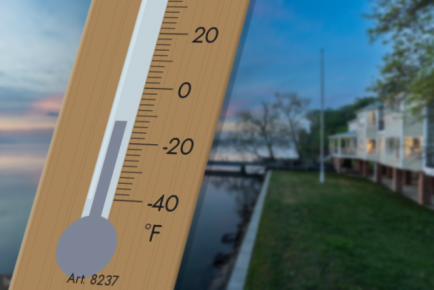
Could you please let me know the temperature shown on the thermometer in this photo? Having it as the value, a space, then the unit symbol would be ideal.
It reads -12 °F
